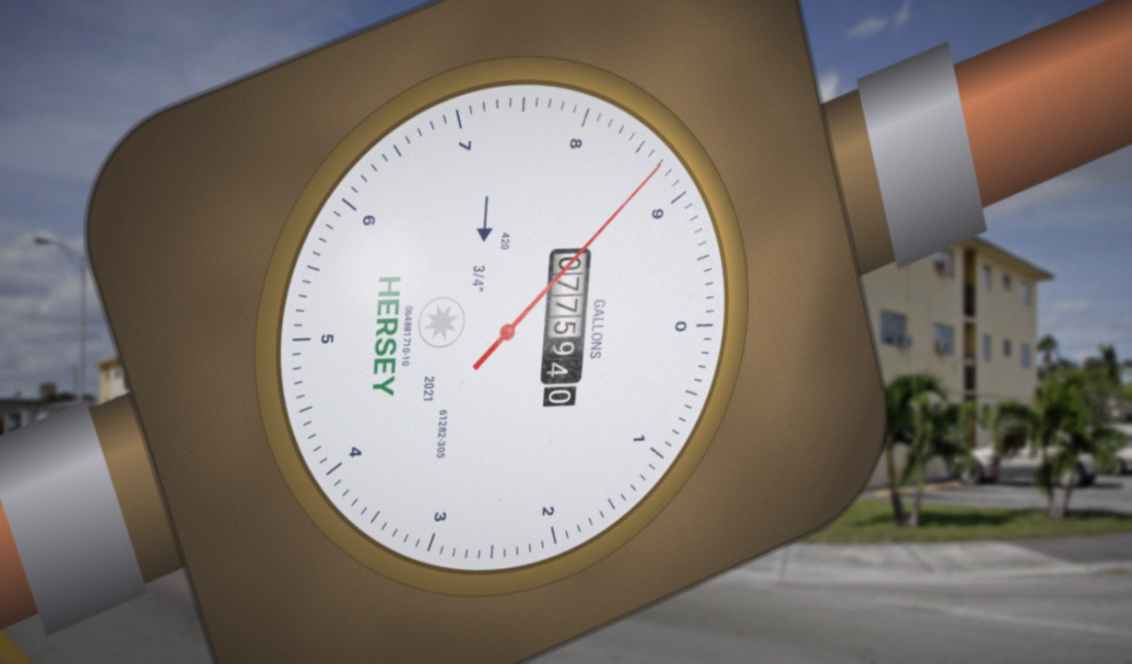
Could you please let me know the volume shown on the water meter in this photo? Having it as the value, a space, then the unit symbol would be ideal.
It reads 775938.7 gal
